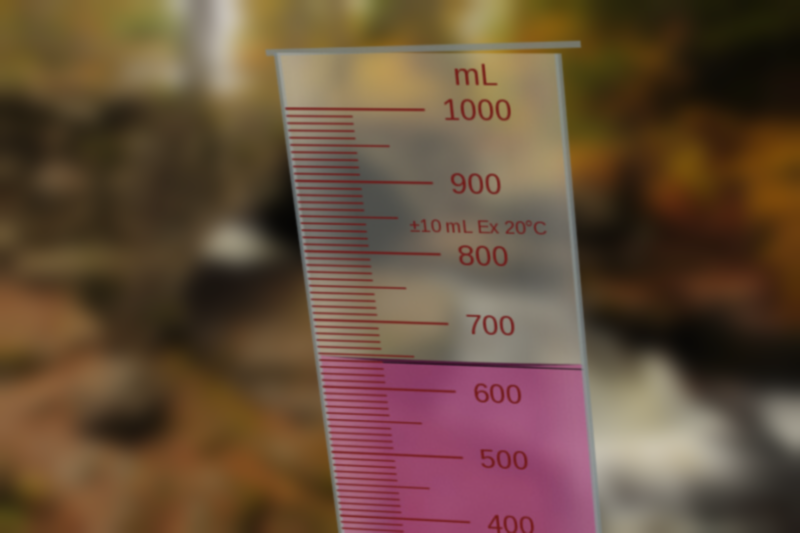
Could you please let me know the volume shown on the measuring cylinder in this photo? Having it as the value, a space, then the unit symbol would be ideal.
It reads 640 mL
